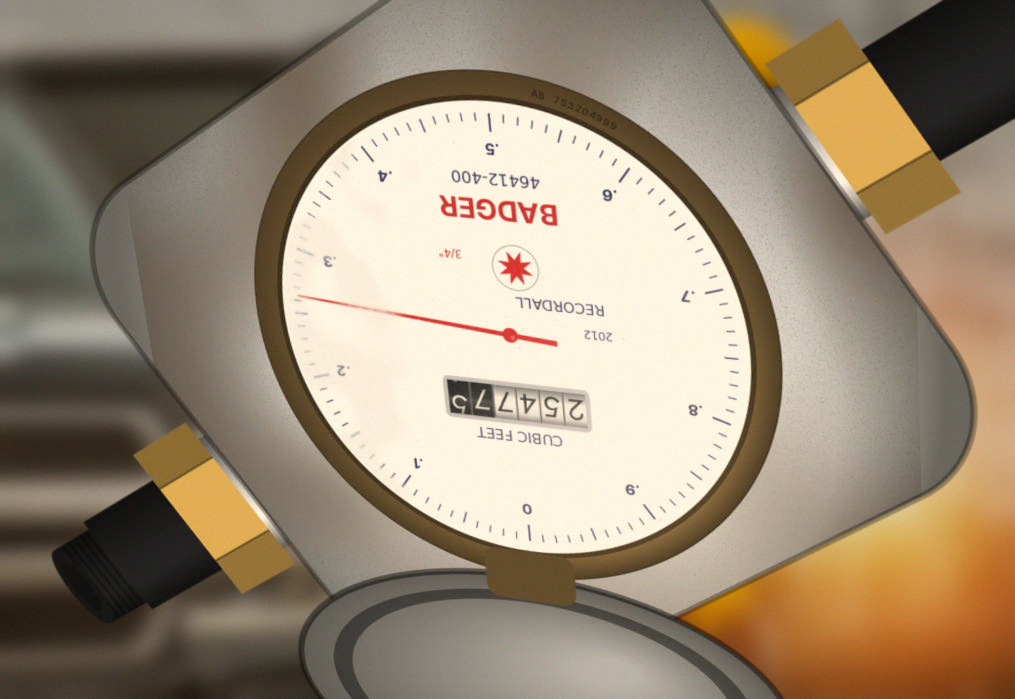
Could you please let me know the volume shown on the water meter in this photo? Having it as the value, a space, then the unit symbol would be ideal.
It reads 254775.26 ft³
